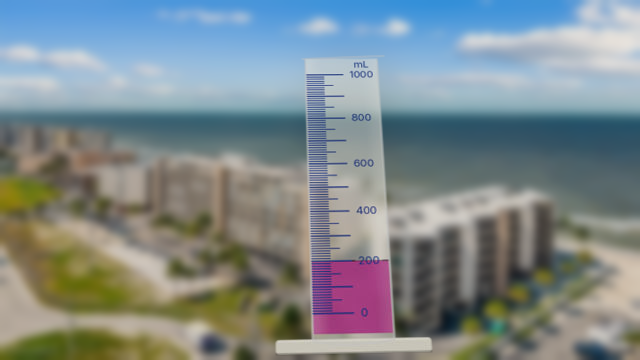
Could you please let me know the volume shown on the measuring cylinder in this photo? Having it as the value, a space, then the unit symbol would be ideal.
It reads 200 mL
